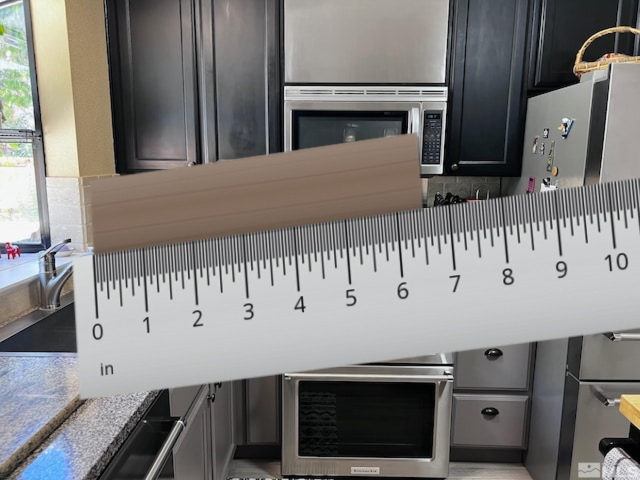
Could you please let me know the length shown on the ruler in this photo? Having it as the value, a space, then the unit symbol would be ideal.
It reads 6.5 in
